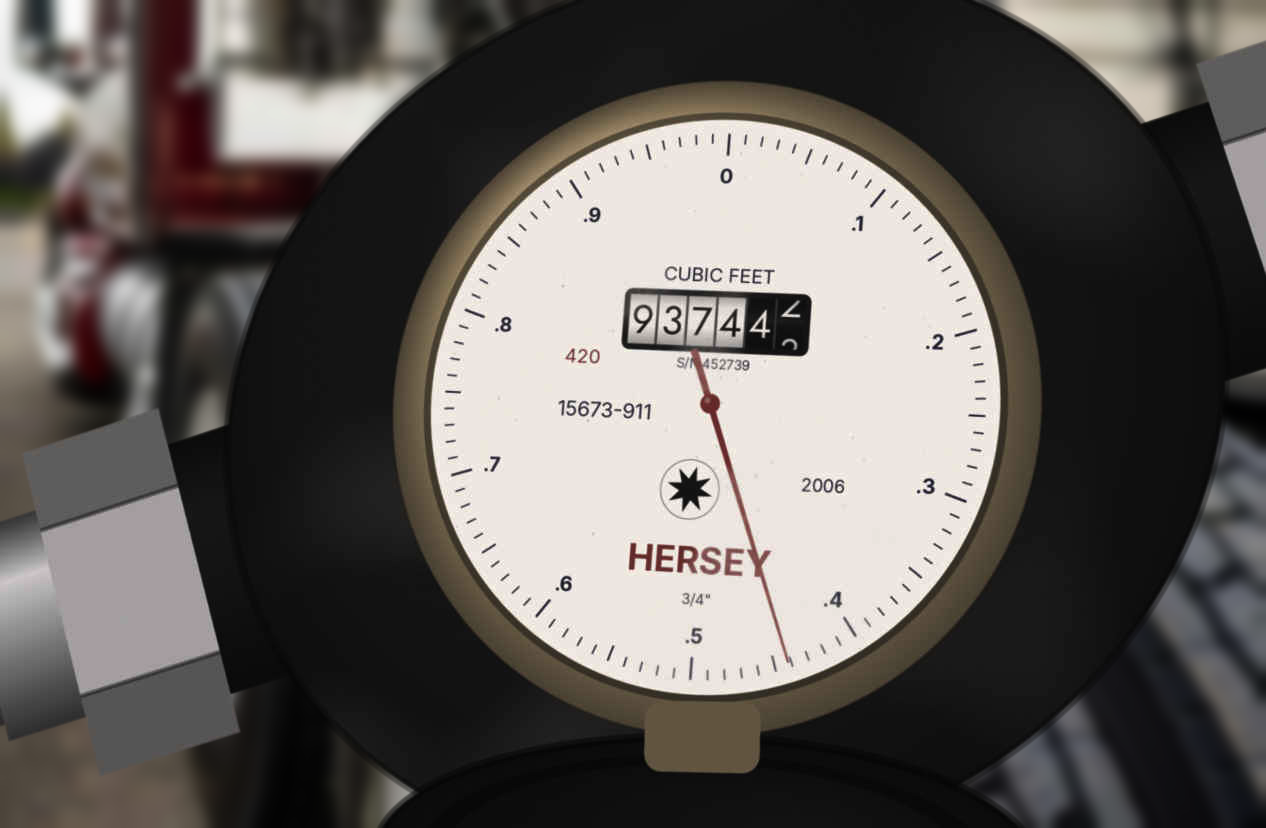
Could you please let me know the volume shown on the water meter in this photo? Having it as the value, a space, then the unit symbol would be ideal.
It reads 937442.44 ft³
